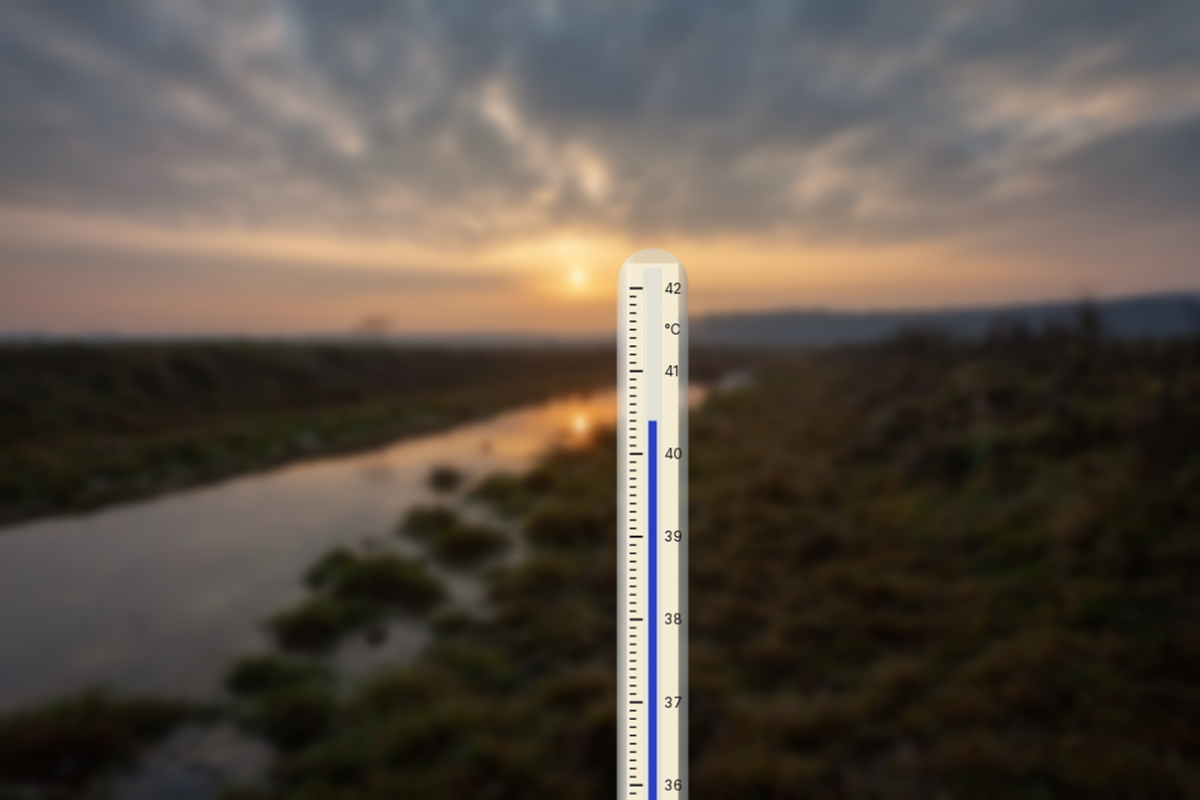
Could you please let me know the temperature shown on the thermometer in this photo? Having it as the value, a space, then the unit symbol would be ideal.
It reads 40.4 °C
